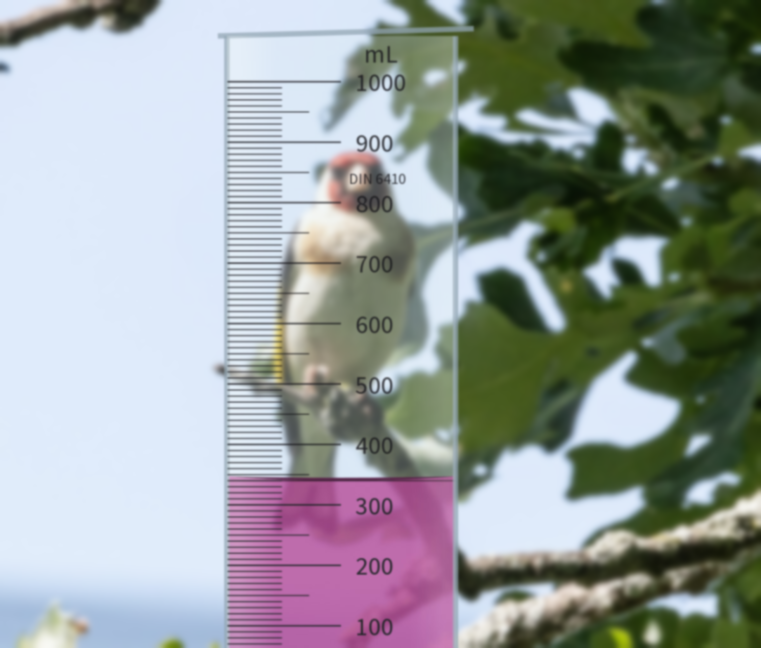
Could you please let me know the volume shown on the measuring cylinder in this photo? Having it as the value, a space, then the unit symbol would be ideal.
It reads 340 mL
